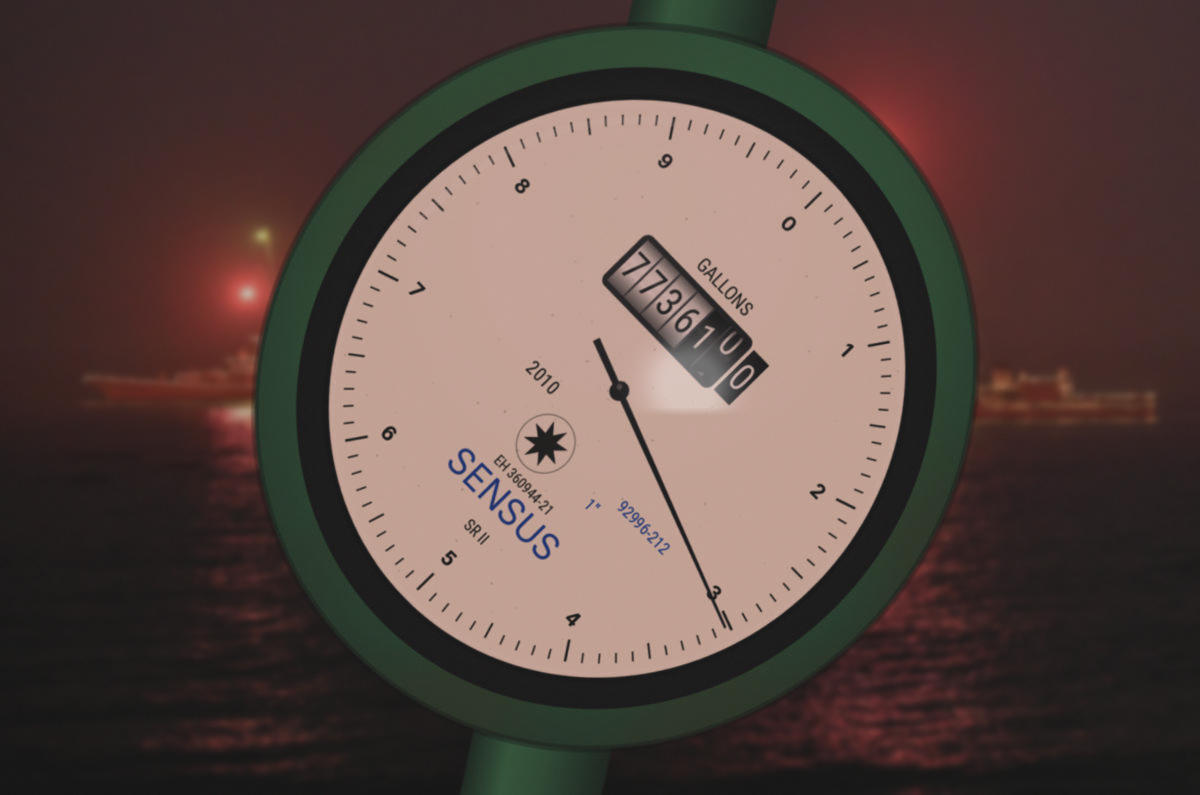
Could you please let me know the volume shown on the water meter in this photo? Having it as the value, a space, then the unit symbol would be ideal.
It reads 7736103.0 gal
